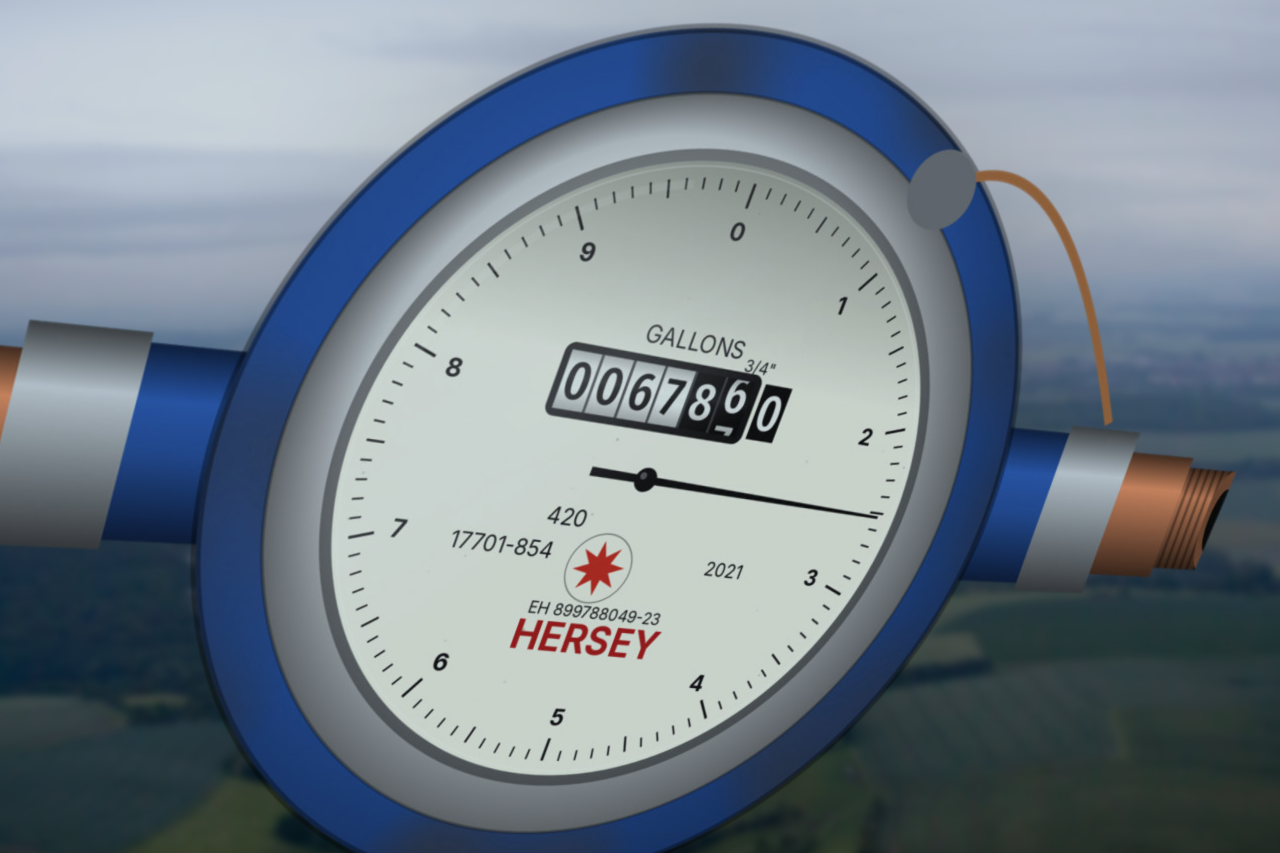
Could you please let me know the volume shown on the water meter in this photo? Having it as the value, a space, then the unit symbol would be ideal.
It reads 67862.5 gal
